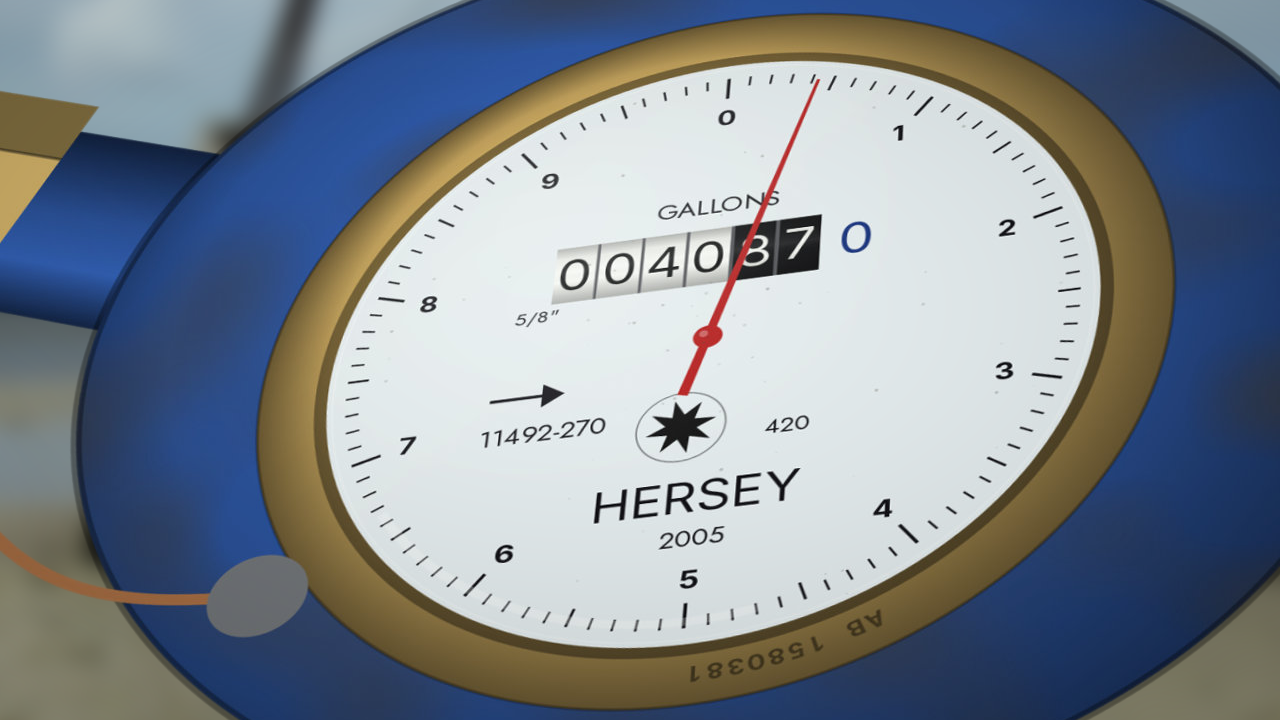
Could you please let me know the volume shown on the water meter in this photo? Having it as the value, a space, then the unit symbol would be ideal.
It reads 40870.4 gal
